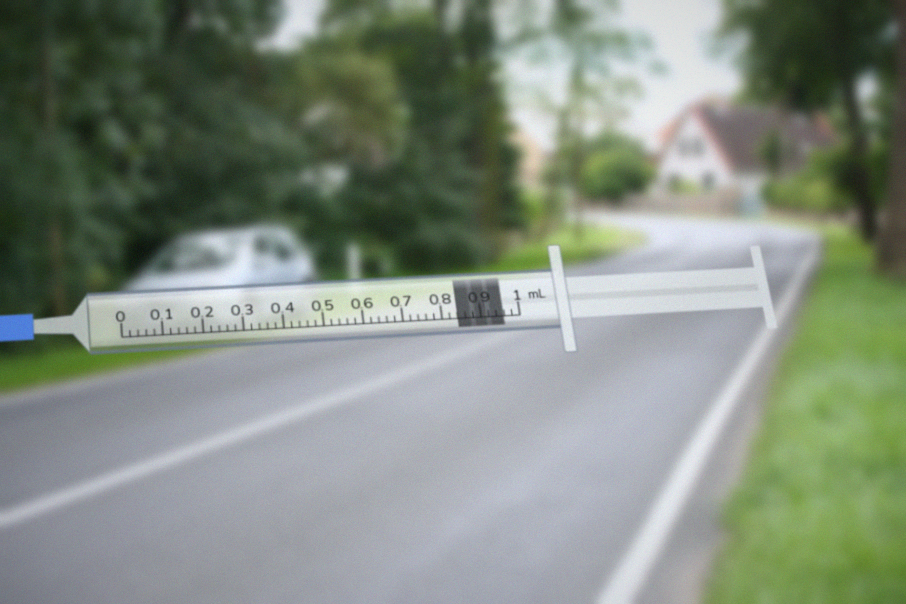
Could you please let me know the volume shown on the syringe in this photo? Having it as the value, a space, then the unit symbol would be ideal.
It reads 0.84 mL
